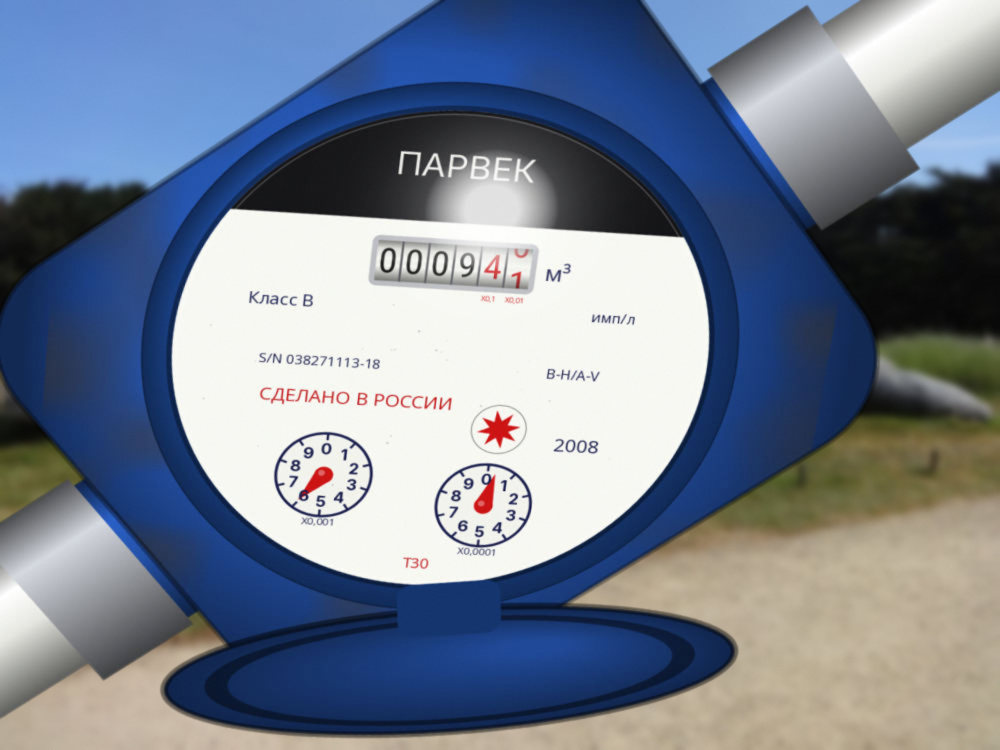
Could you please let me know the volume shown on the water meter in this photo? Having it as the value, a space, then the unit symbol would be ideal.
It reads 9.4060 m³
